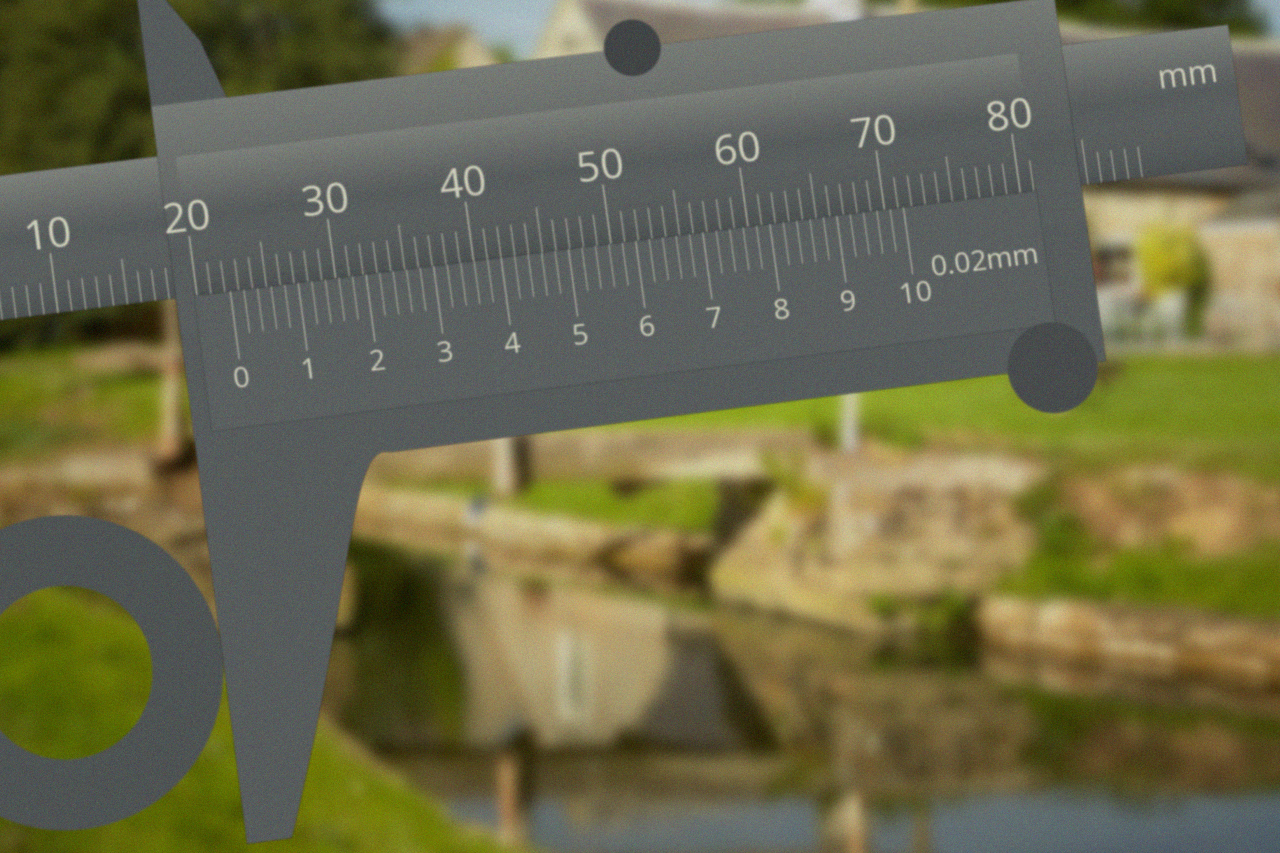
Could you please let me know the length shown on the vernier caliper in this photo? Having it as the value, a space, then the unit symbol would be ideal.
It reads 22.4 mm
